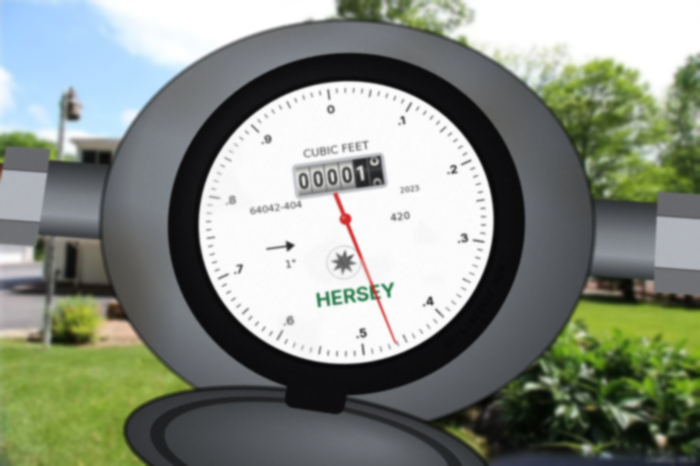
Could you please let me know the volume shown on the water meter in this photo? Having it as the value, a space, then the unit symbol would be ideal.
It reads 18.46 ft³
